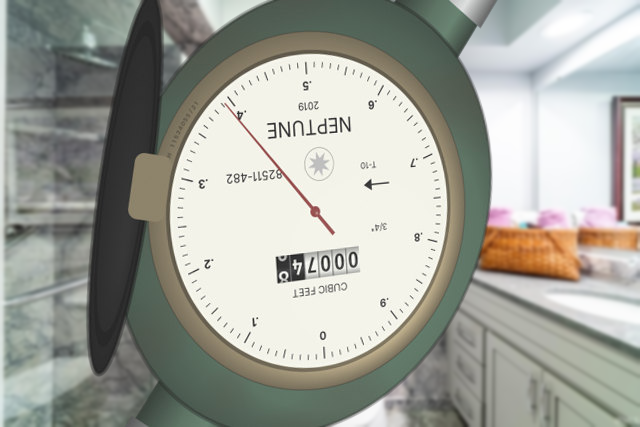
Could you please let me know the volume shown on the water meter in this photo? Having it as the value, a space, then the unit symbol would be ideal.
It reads 748.39 ft³
